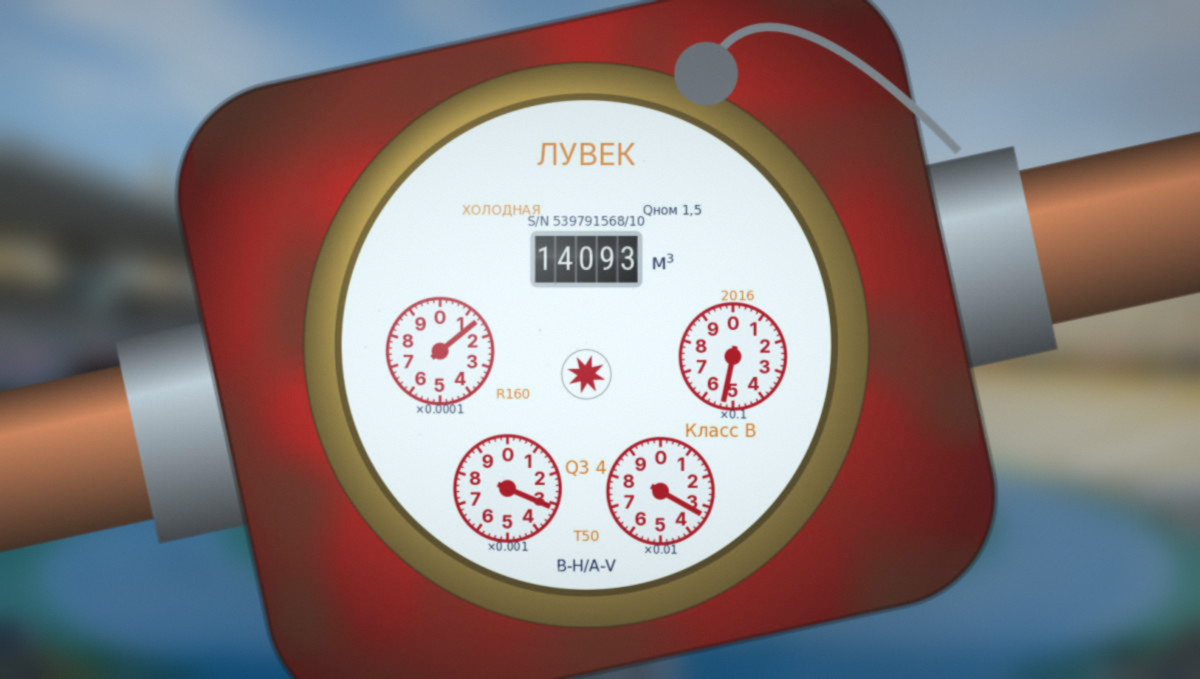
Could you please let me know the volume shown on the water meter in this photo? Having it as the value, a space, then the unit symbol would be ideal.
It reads 14093.5331 m³
